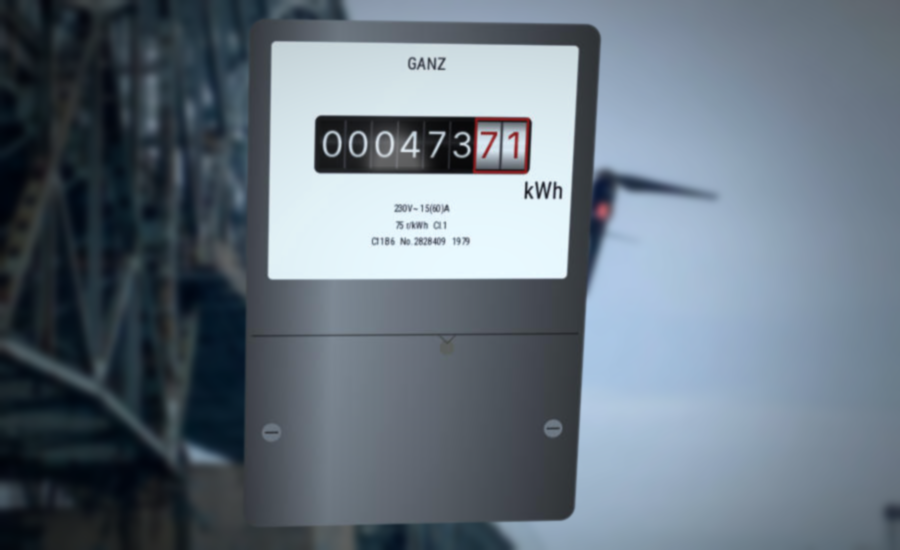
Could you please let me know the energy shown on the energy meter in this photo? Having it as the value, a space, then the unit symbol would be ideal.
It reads 473.71 kWh
